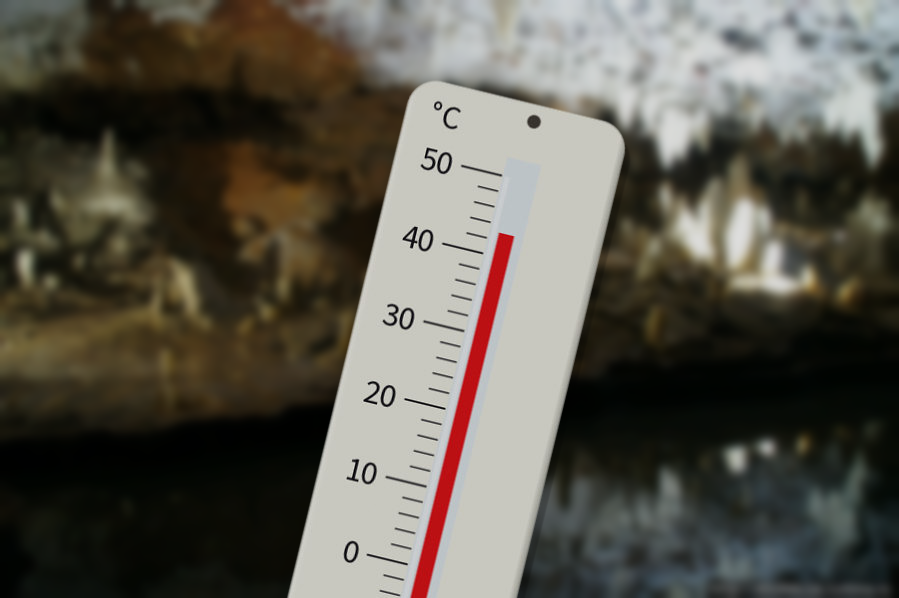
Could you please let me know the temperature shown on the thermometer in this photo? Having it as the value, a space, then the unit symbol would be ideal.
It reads 43 °C
